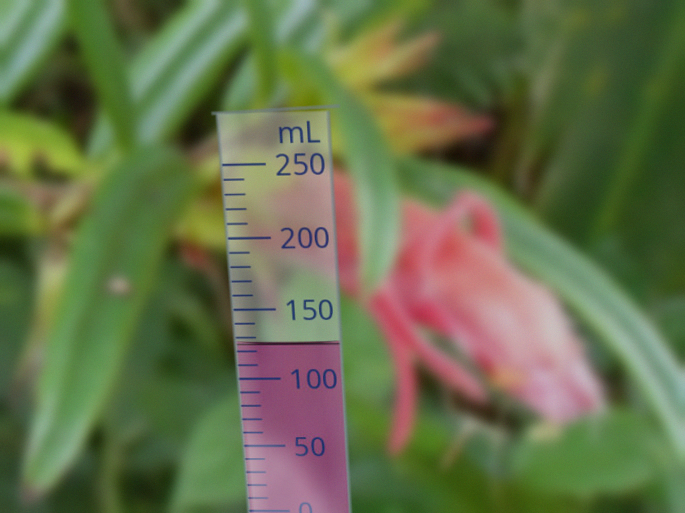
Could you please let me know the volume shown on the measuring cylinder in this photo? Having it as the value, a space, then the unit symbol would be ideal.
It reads 125 mL
